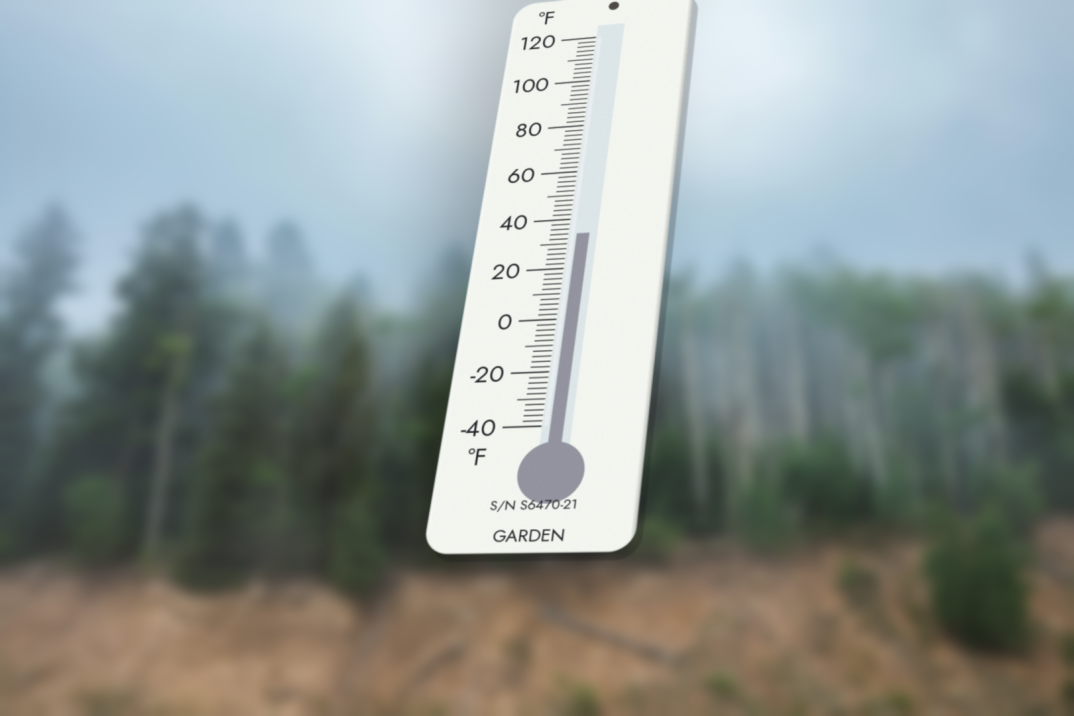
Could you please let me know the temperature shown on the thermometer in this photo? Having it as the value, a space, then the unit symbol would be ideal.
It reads 34 °F
